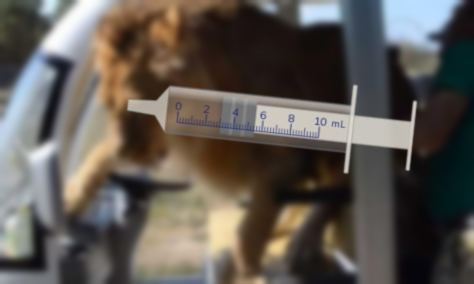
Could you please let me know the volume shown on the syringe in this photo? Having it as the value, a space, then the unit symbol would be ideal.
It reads 3 mL
